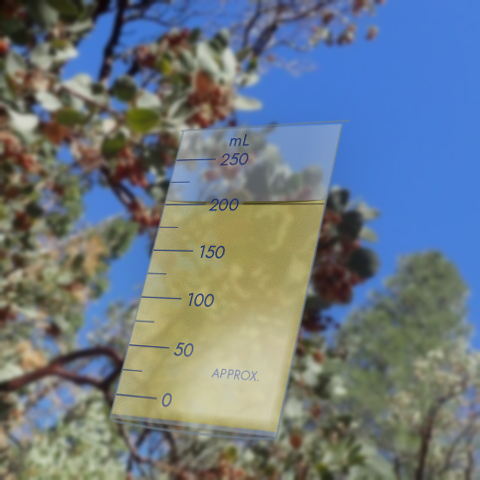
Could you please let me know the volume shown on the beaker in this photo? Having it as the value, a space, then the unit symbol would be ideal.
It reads 200 mL
